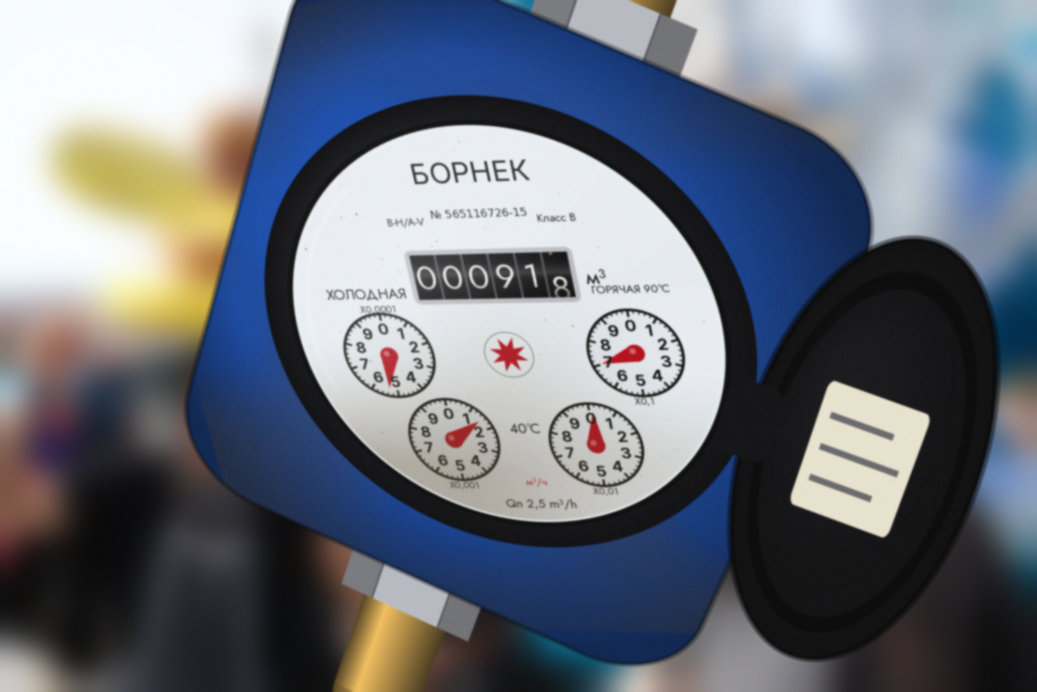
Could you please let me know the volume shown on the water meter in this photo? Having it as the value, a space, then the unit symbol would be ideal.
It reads 917.7015 m³
